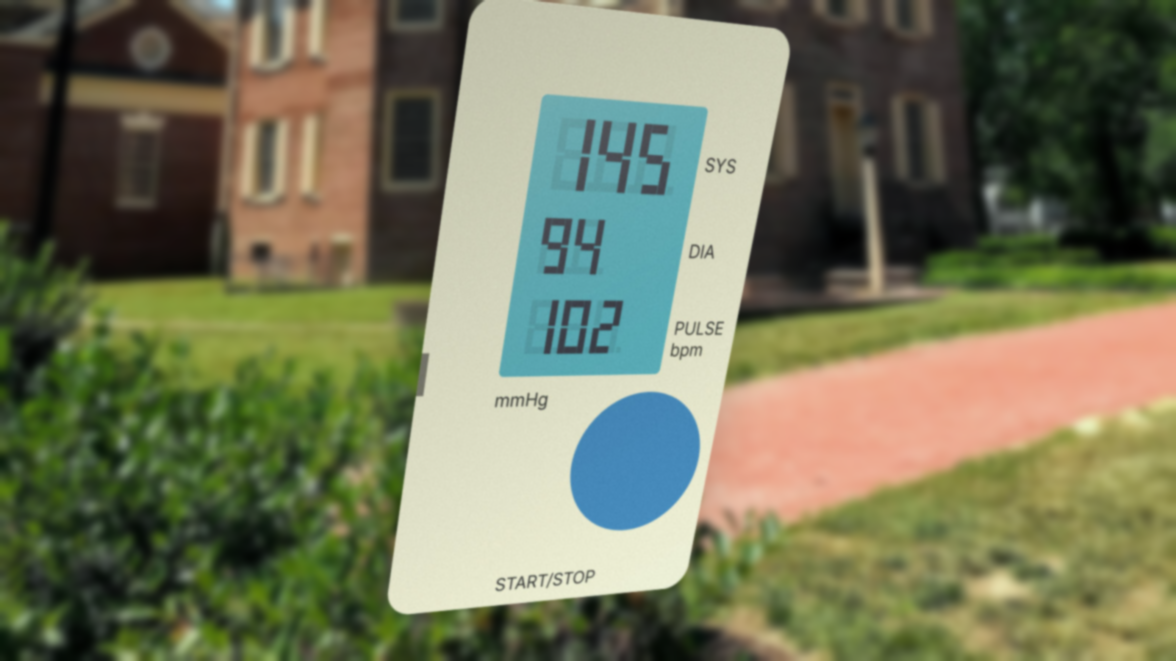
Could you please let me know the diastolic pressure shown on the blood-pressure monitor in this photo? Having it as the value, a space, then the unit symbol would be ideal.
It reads 94 mmHg
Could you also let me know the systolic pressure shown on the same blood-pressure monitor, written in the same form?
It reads 145 mmHg
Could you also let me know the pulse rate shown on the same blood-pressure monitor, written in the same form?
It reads 102 bpm
